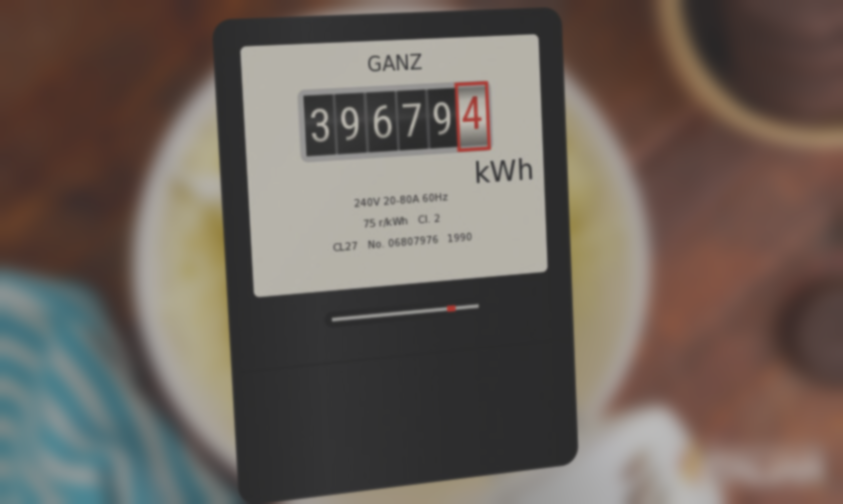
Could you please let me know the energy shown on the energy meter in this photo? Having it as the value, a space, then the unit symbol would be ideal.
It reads 39679.4 kWh
